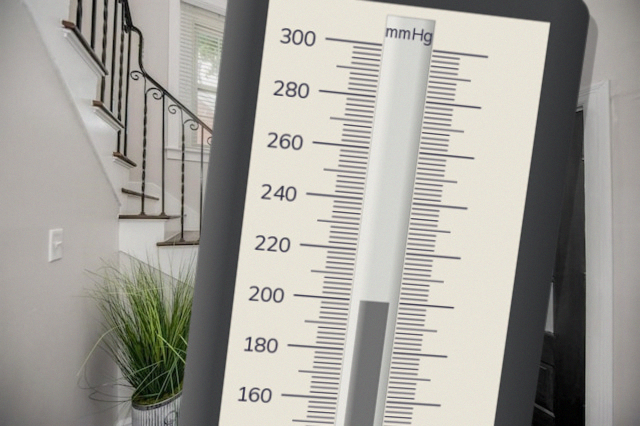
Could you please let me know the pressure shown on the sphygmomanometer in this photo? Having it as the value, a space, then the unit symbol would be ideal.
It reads 200 mmHg
